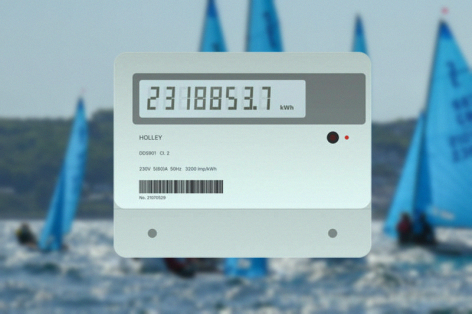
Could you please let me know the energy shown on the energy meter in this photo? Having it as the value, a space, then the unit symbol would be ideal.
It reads 2318853.7 kWh
